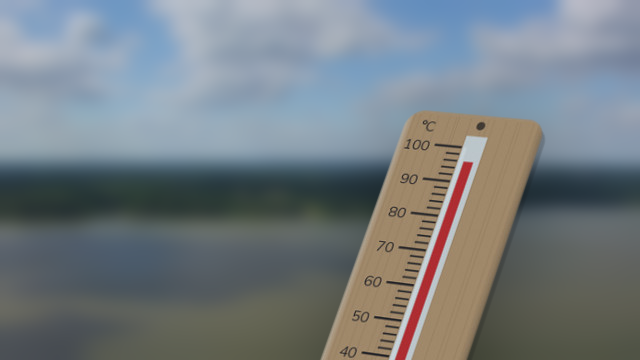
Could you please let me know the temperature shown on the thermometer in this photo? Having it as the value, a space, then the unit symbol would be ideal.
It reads 96 °C
